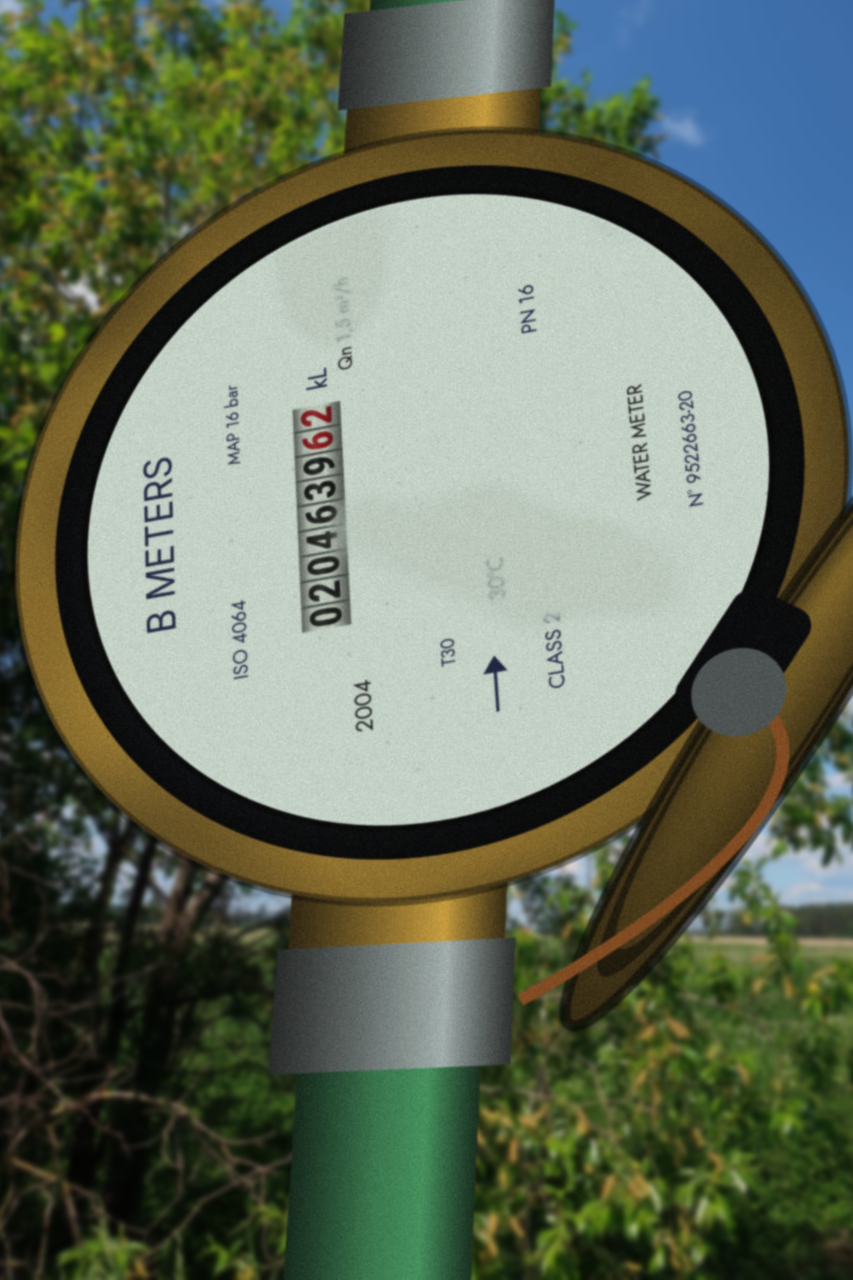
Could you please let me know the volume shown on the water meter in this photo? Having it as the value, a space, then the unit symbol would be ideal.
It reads 204639.62 kL
